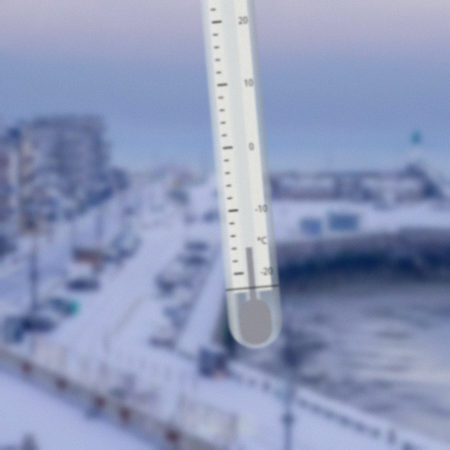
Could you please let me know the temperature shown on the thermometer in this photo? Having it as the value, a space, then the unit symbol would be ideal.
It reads -16 °C
